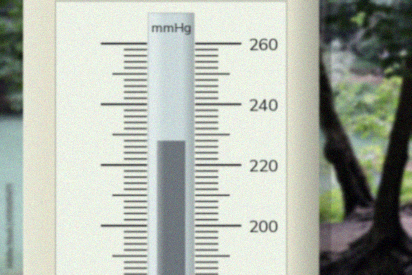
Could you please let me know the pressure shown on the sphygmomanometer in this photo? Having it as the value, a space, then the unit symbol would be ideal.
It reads 228 mmHg
